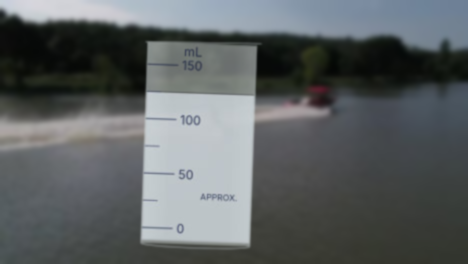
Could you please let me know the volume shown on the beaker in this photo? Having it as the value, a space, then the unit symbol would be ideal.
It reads 125 mL
